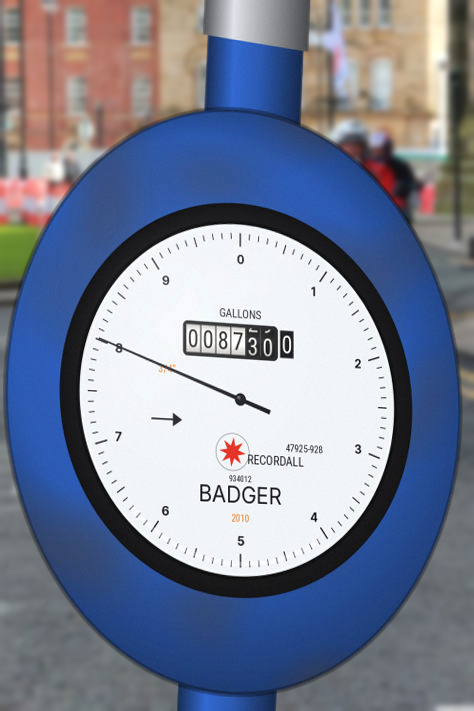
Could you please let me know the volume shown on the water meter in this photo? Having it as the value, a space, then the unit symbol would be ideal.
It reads 87298.0 gal
